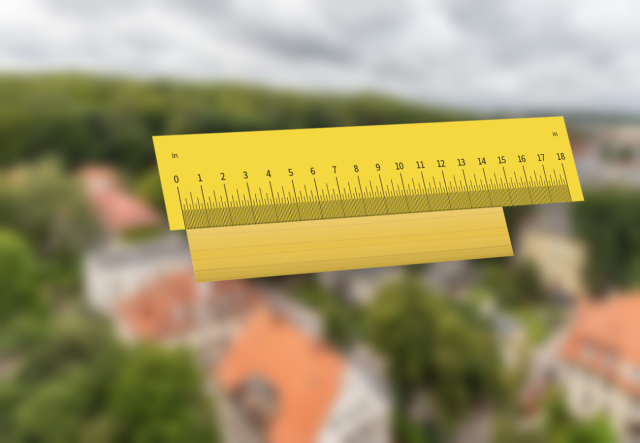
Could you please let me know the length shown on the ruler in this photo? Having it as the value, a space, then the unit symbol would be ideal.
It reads 14.5 in
